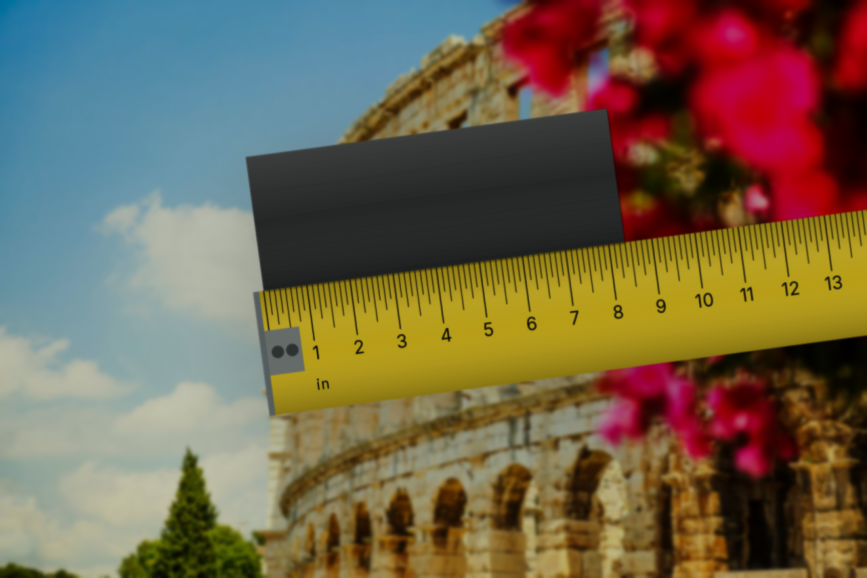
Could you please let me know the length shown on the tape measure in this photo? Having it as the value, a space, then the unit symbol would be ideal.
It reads 8.375 in
